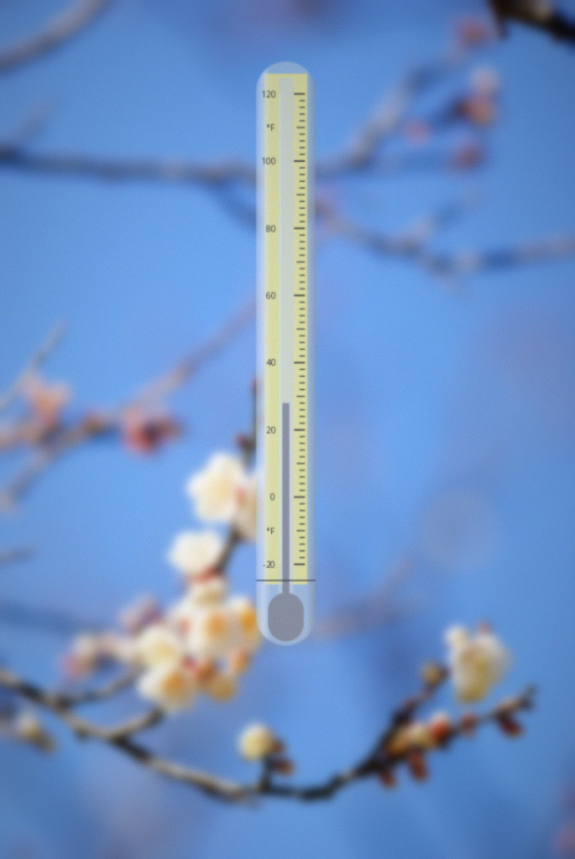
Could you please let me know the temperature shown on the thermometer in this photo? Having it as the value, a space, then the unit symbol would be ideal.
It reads 28 °F
